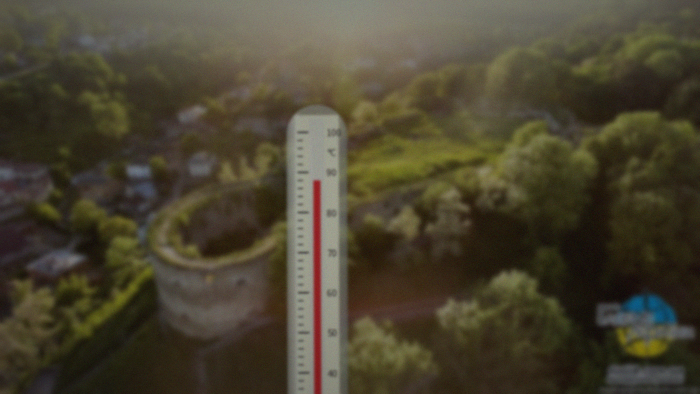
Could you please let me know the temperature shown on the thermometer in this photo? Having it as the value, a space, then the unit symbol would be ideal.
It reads 88 °C
